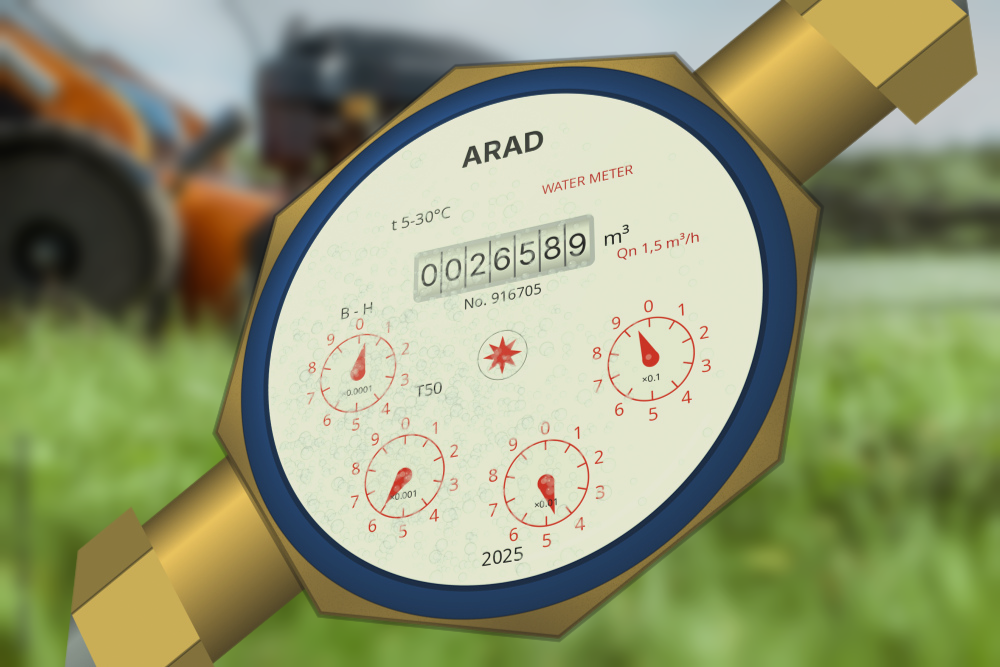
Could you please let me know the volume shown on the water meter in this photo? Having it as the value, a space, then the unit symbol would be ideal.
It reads 26588.9460 m³
